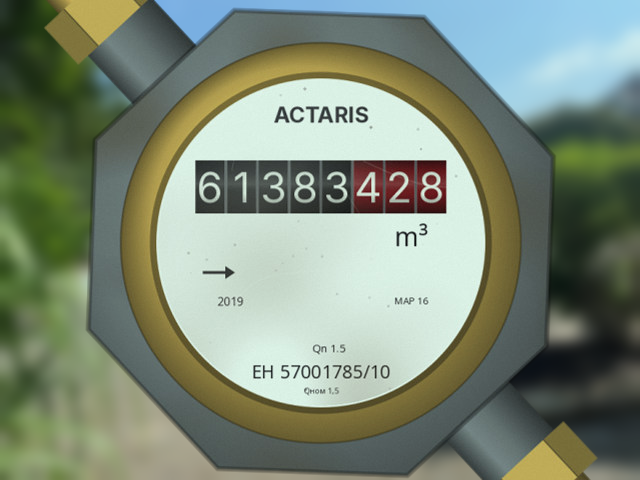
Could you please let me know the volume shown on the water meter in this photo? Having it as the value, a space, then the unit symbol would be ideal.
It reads 61383.428 m³
